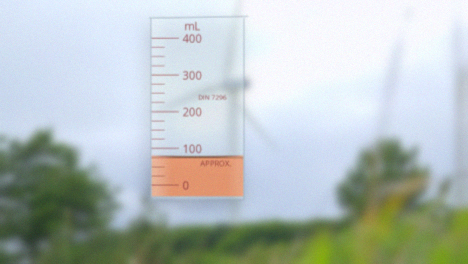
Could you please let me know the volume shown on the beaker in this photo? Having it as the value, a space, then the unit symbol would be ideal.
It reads 75 mL
